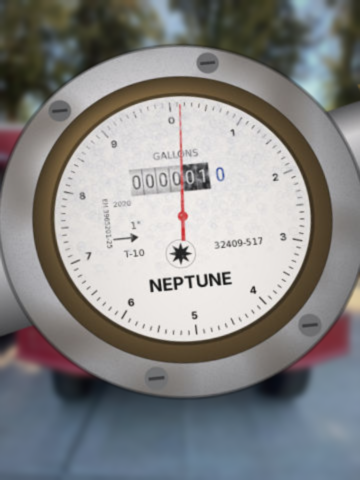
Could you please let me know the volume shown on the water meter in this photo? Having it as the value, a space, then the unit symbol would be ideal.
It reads 10.1 gal
